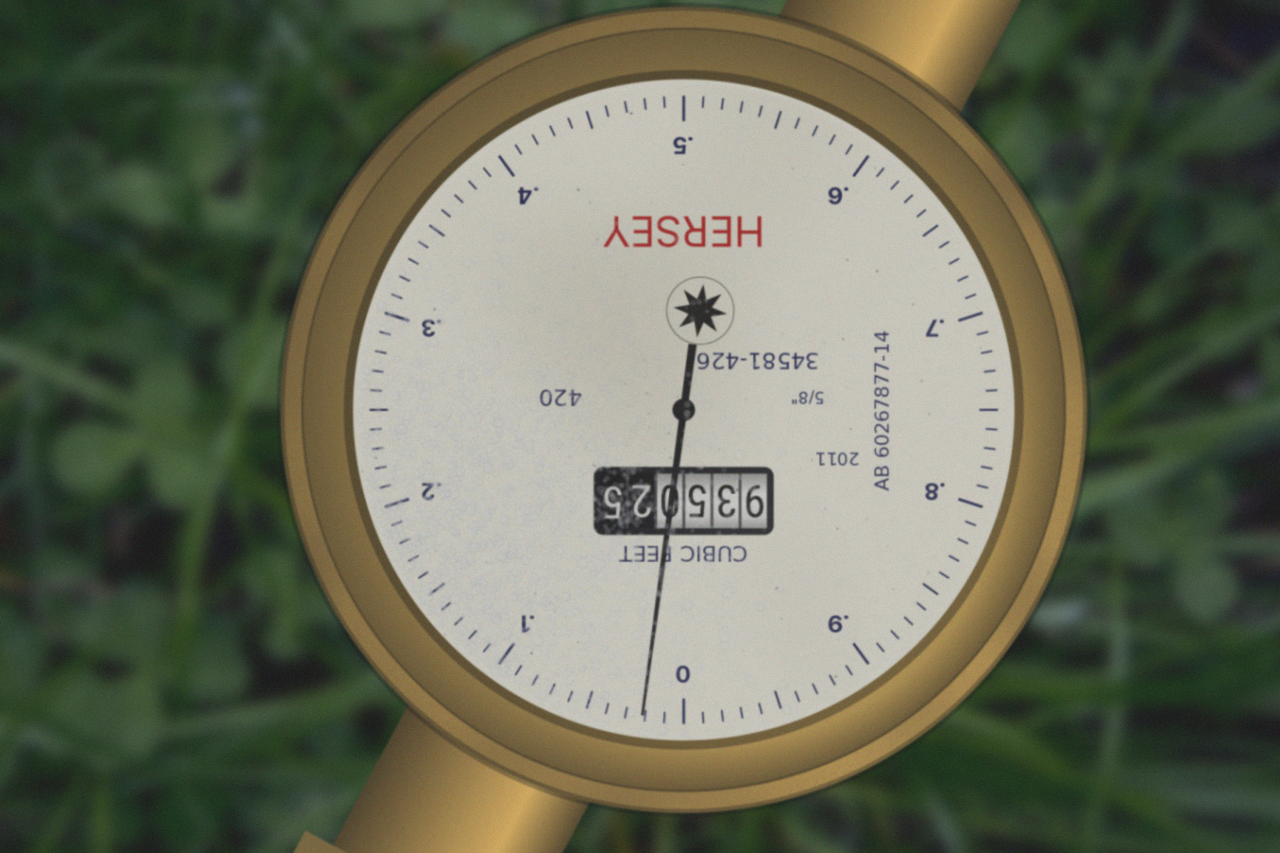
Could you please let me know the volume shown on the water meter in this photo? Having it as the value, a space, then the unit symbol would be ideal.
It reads 935025.02 ft³
